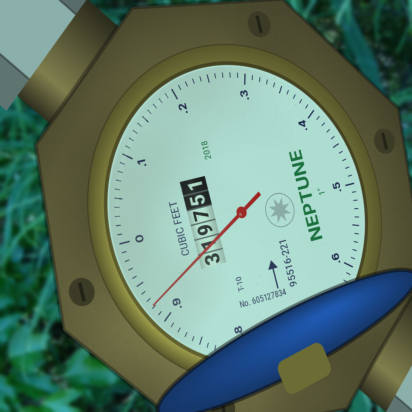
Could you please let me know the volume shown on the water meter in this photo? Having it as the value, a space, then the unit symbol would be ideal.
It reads 319750.92 ft³
